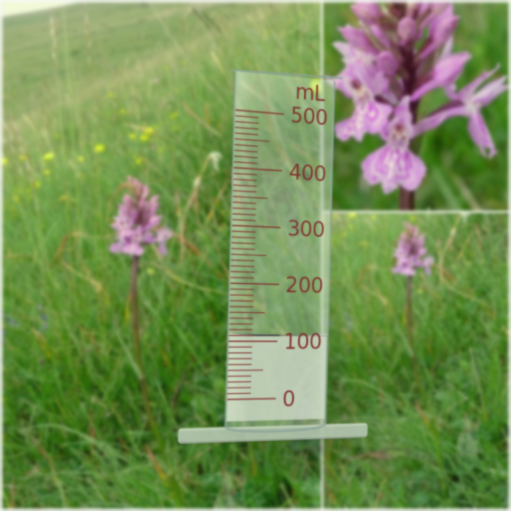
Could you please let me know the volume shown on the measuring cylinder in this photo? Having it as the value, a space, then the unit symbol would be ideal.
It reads 110 mL
